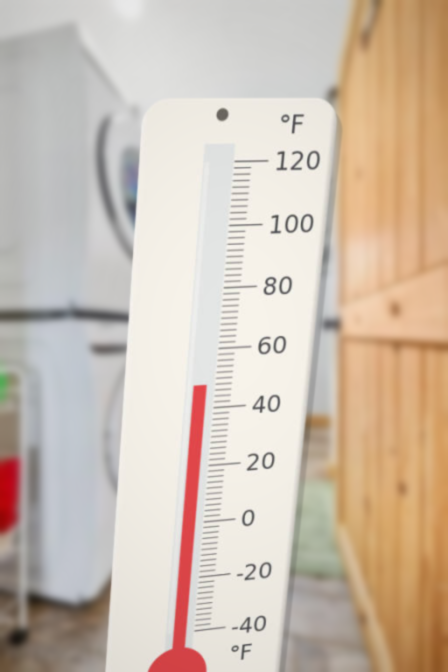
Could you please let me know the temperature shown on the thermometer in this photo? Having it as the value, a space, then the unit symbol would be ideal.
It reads 48 °F
